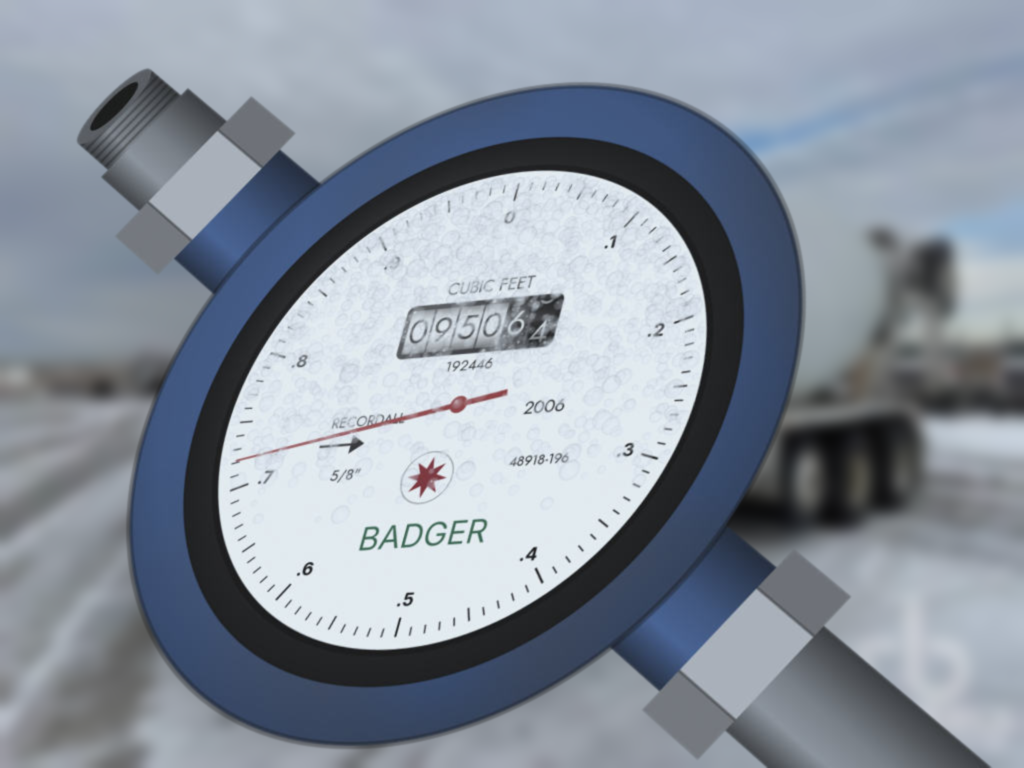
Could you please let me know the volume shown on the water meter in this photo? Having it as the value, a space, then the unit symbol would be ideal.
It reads 95063.72 ft³
